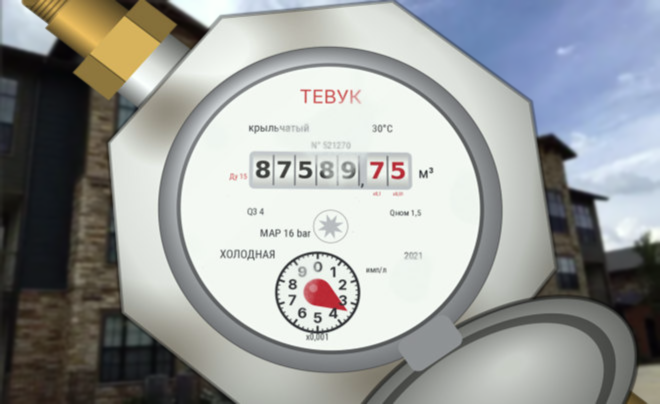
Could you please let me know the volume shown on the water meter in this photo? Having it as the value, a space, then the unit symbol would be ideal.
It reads 87589.753 m³
